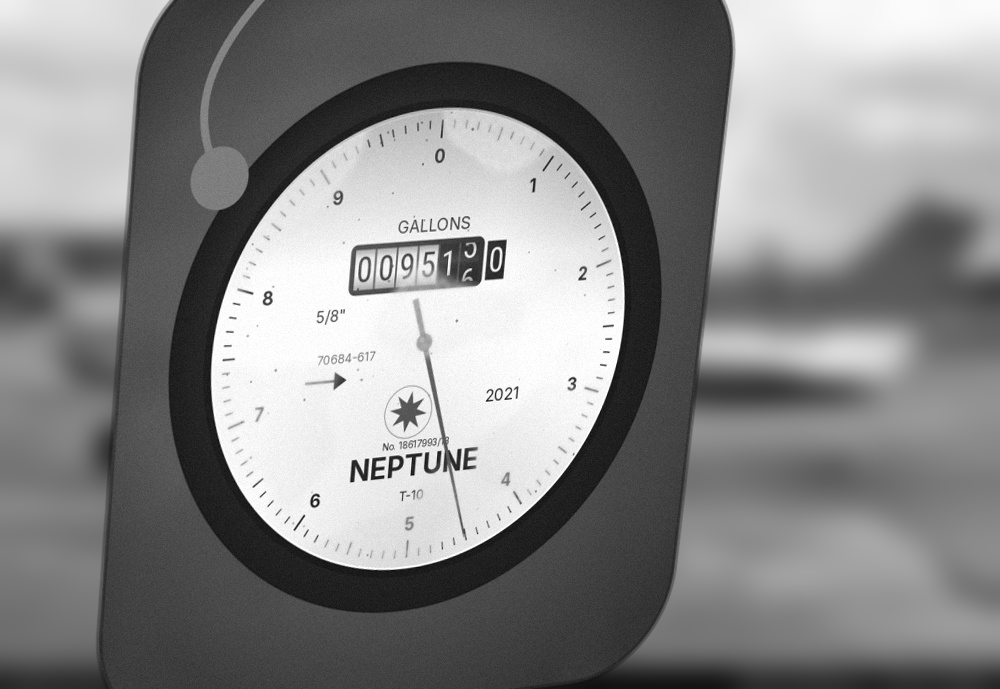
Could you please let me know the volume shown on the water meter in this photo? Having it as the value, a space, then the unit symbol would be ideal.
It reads 95154.5 gal
